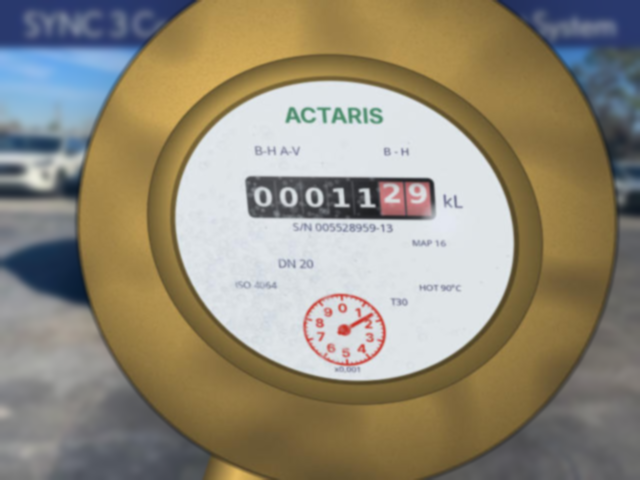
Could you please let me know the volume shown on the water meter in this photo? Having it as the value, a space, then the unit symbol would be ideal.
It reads 11.291 kL
